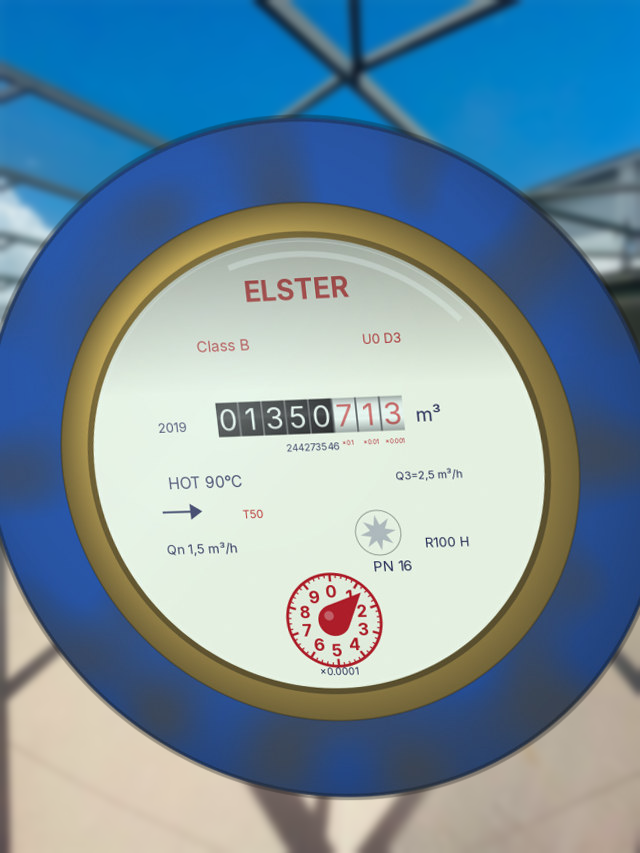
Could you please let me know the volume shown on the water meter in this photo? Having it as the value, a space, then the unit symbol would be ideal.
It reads 1350.7131 m³
